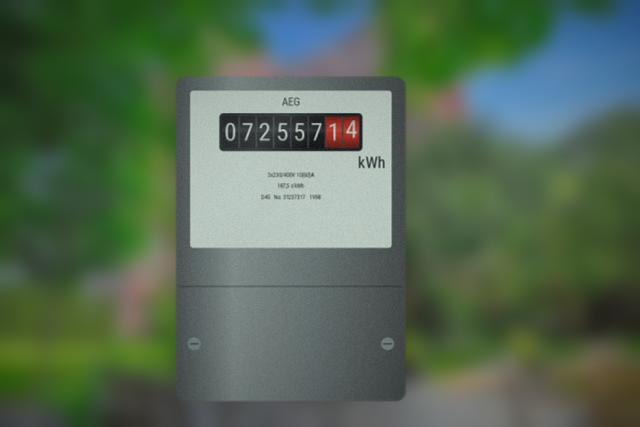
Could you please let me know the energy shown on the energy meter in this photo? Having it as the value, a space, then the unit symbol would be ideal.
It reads 72557.14 kWh
